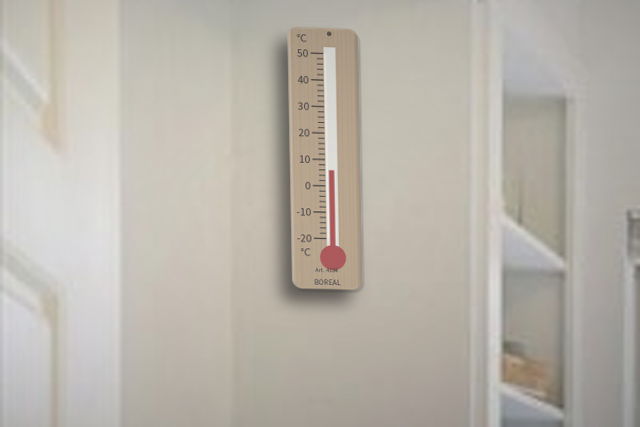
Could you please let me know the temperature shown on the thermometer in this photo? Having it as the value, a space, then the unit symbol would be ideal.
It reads 6 °C
